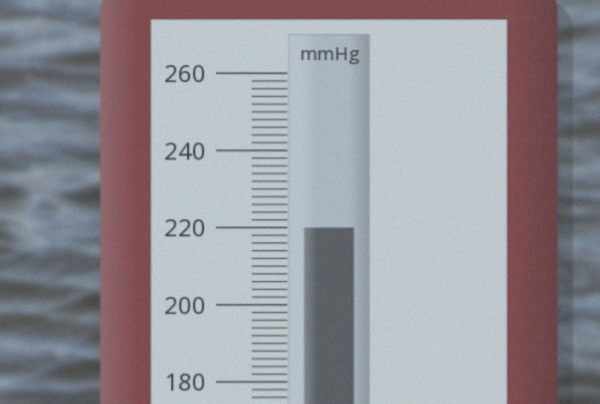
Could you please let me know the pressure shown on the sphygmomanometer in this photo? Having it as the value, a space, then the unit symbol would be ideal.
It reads 220 mmHg
